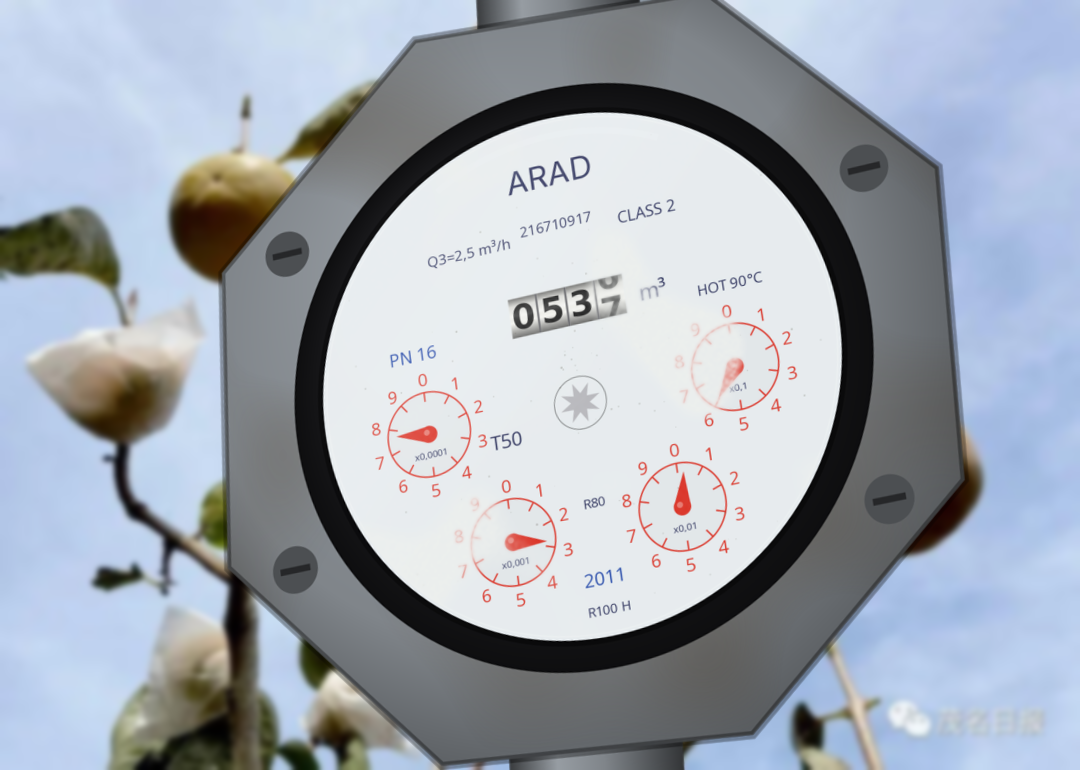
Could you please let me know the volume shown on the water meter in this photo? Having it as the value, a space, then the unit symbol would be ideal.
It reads 536.6027 m³
